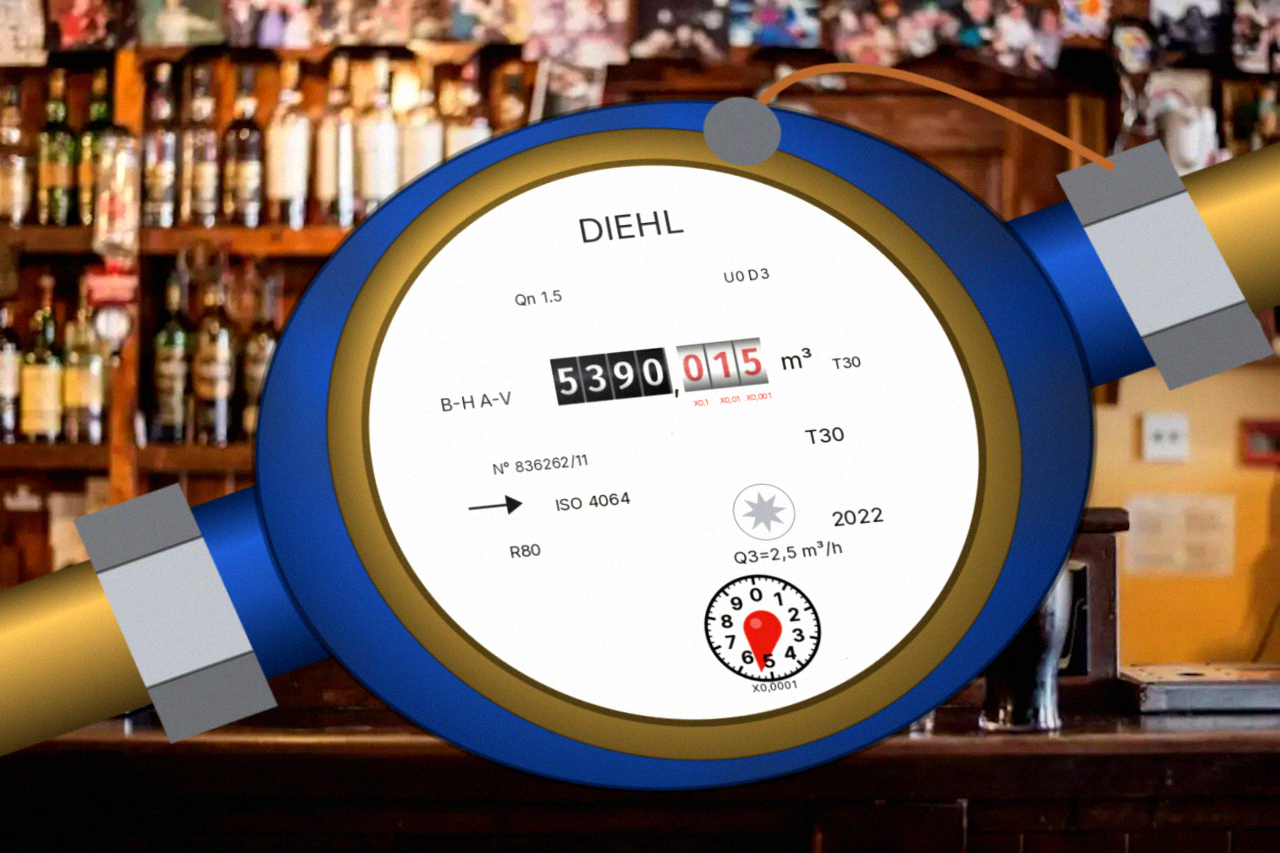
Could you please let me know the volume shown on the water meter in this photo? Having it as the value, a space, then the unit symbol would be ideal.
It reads 5390.0155 m³
